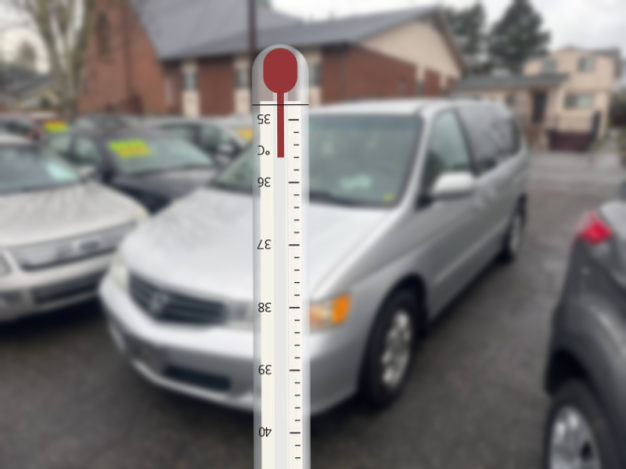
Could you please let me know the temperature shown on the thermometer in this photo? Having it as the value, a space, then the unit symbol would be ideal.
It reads 35.6 °C
